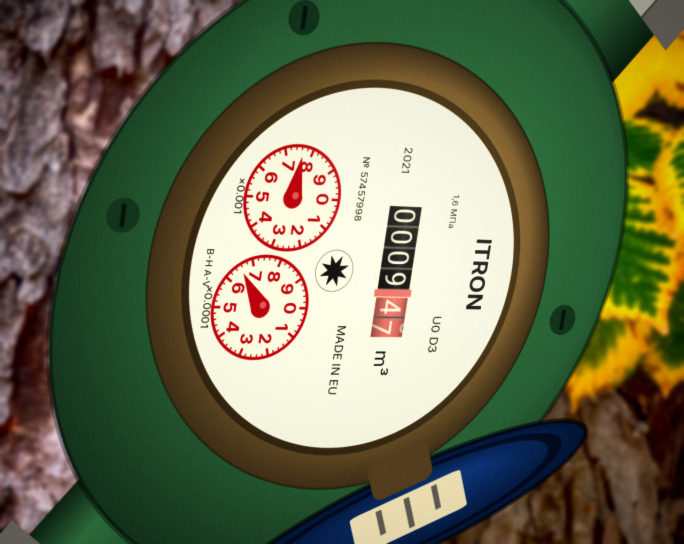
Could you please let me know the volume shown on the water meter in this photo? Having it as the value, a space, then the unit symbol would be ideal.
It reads 9.4676 m³
